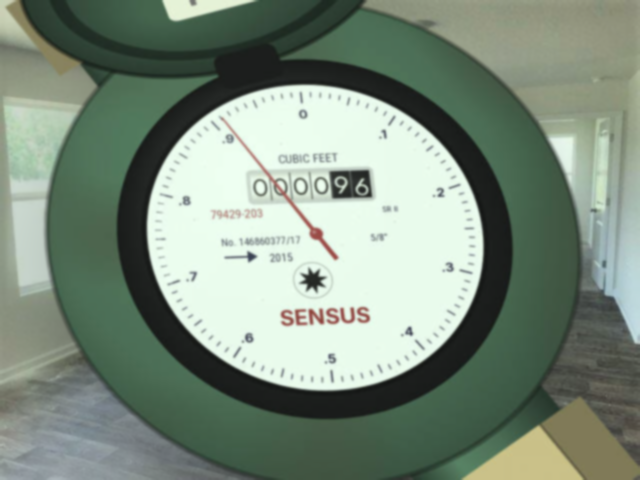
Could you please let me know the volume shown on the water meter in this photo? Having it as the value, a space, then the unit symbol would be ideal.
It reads 95.91 ft³
